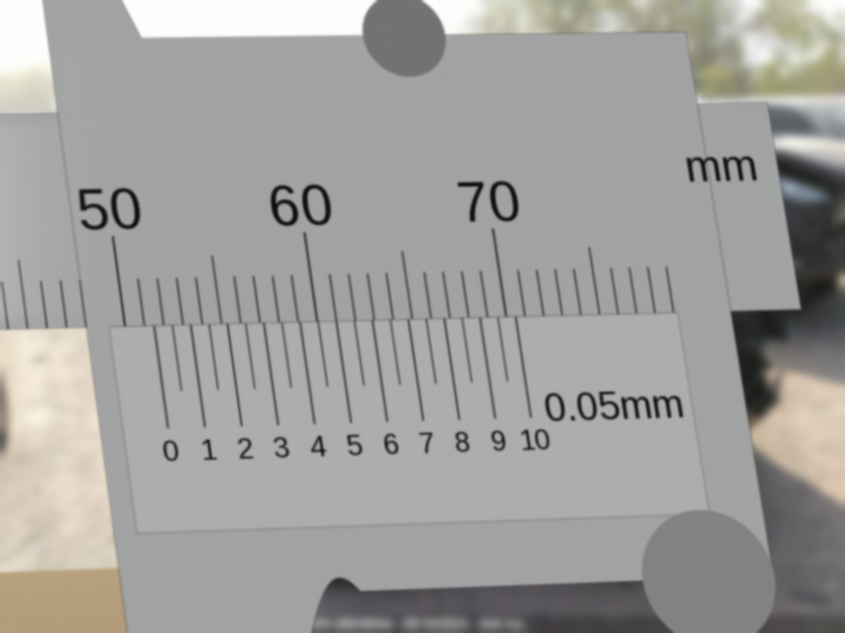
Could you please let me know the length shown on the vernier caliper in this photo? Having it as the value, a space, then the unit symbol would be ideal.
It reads 51.5 mm
